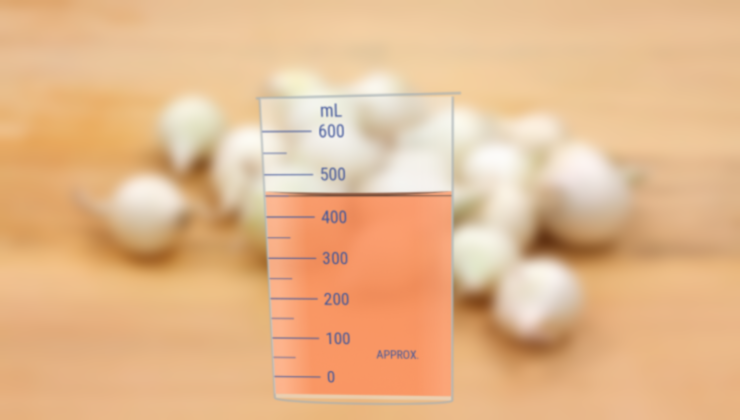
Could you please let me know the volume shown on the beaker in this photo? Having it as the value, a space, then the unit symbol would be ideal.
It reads 450 mL
